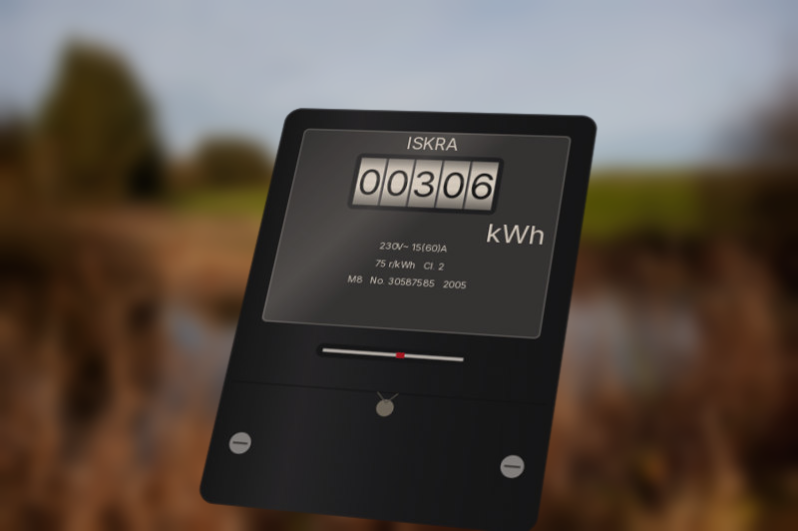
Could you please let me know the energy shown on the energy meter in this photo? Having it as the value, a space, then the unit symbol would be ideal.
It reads 306 kWh
